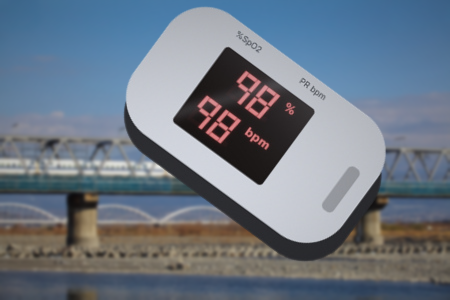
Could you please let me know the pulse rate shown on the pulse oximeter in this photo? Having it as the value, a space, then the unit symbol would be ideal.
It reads 98 bpm
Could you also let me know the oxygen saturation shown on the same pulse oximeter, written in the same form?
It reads 98 %
